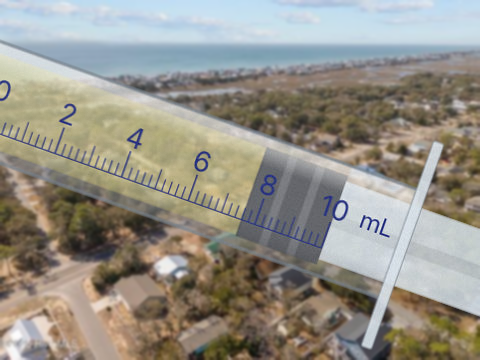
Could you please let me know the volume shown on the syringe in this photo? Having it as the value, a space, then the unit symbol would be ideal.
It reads 7.6 mL
